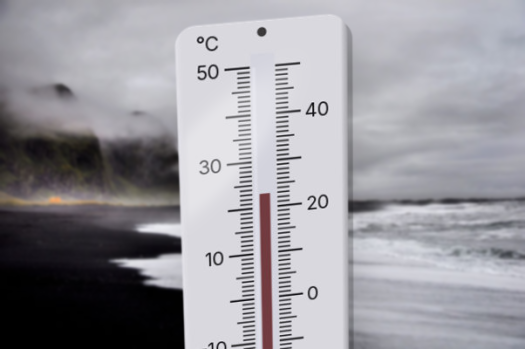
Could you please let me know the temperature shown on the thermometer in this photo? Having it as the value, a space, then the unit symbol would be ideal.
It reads 23 °C
